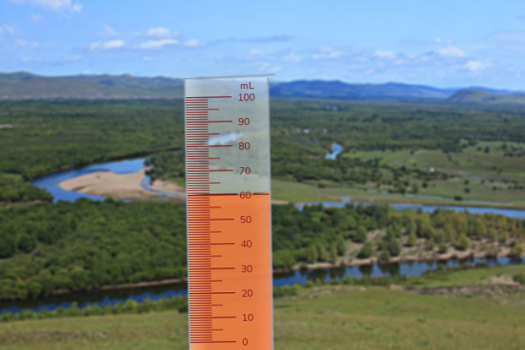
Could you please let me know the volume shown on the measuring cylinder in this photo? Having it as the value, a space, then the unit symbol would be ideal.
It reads 60 mL
